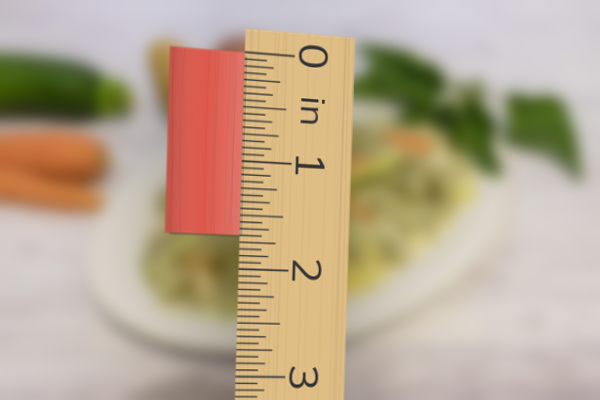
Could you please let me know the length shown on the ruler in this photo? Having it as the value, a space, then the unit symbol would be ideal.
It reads 1.6875 in
